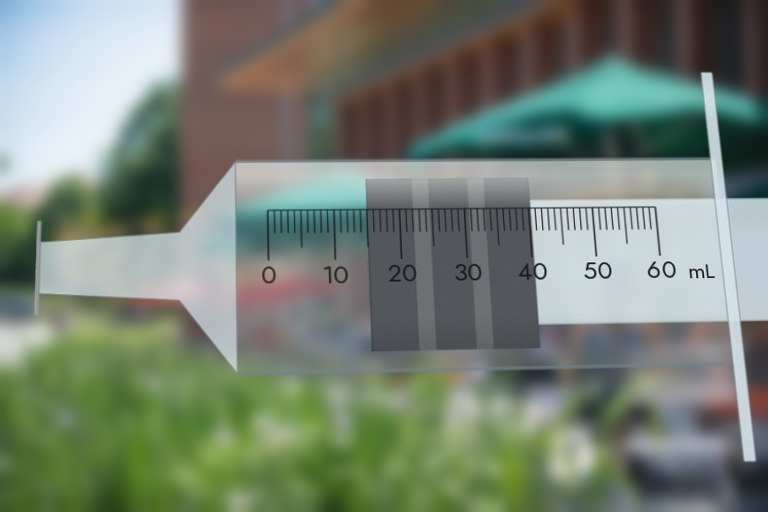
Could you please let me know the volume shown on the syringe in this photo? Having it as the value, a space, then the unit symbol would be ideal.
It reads 15 mL
